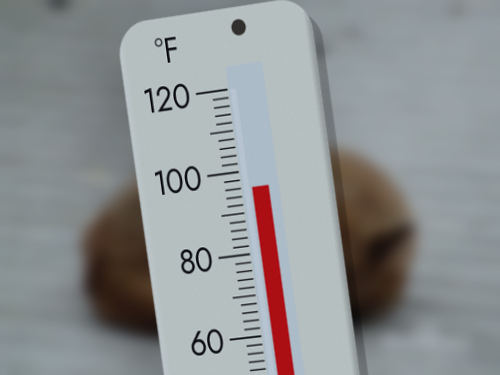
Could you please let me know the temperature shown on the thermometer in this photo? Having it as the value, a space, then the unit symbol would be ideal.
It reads 96 °F
